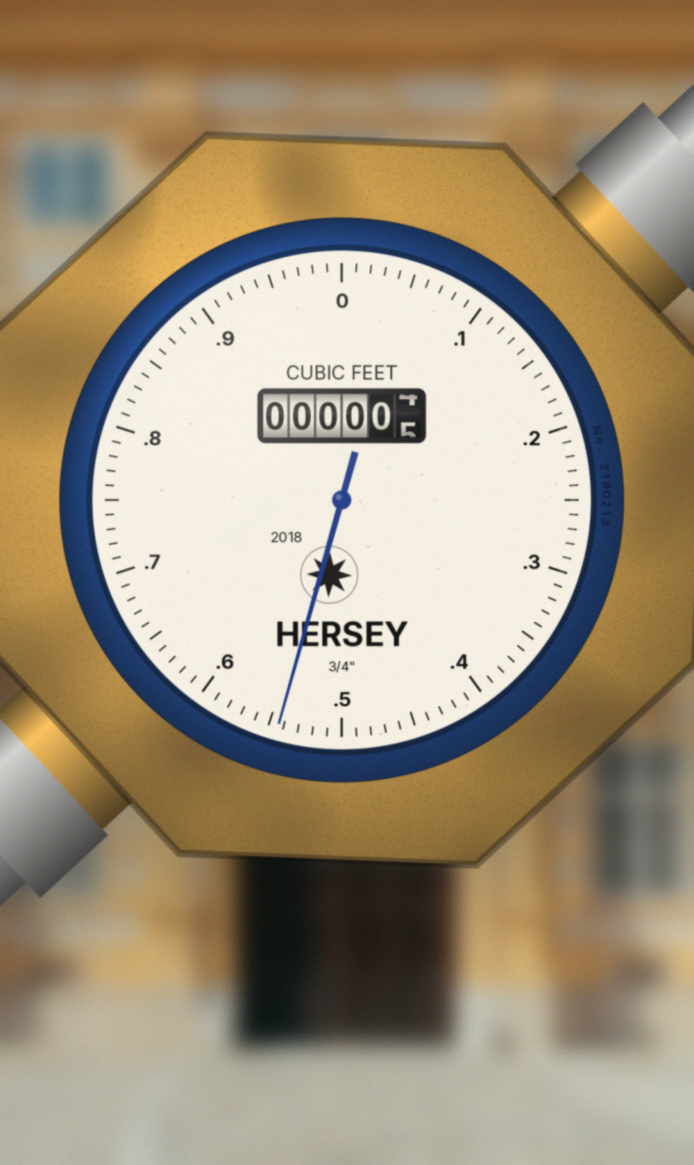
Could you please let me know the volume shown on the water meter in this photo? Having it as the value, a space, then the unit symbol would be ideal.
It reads 4.54 ft³
